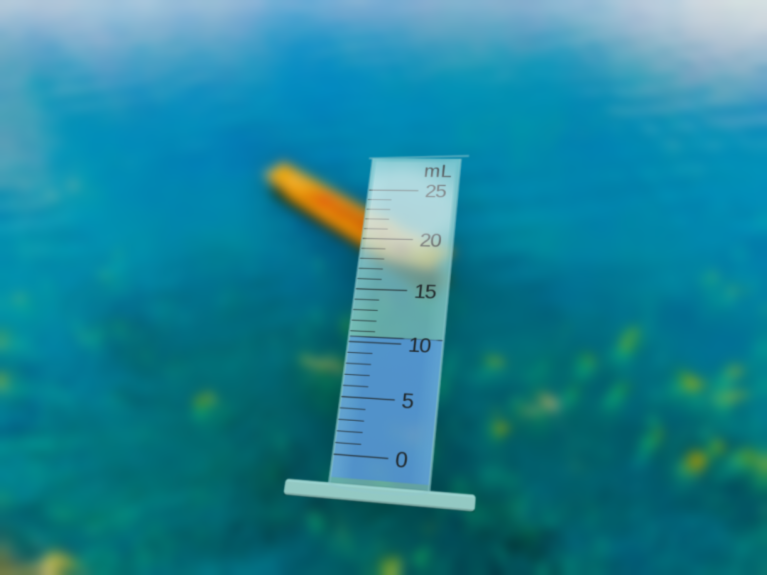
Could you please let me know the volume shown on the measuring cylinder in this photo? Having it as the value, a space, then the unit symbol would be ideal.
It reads 10.5 mL
